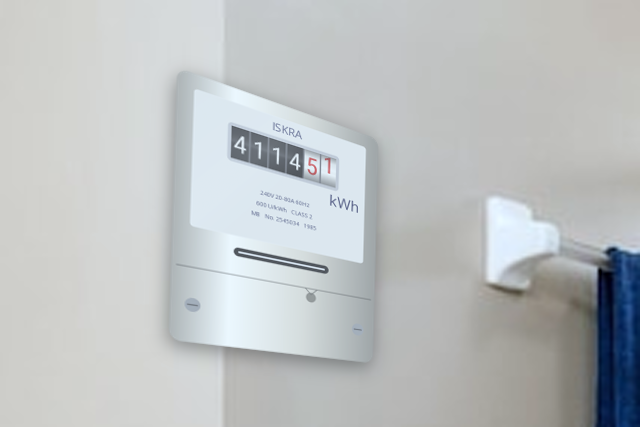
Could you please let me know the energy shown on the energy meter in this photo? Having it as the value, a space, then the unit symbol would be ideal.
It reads 4114.51 kWh
